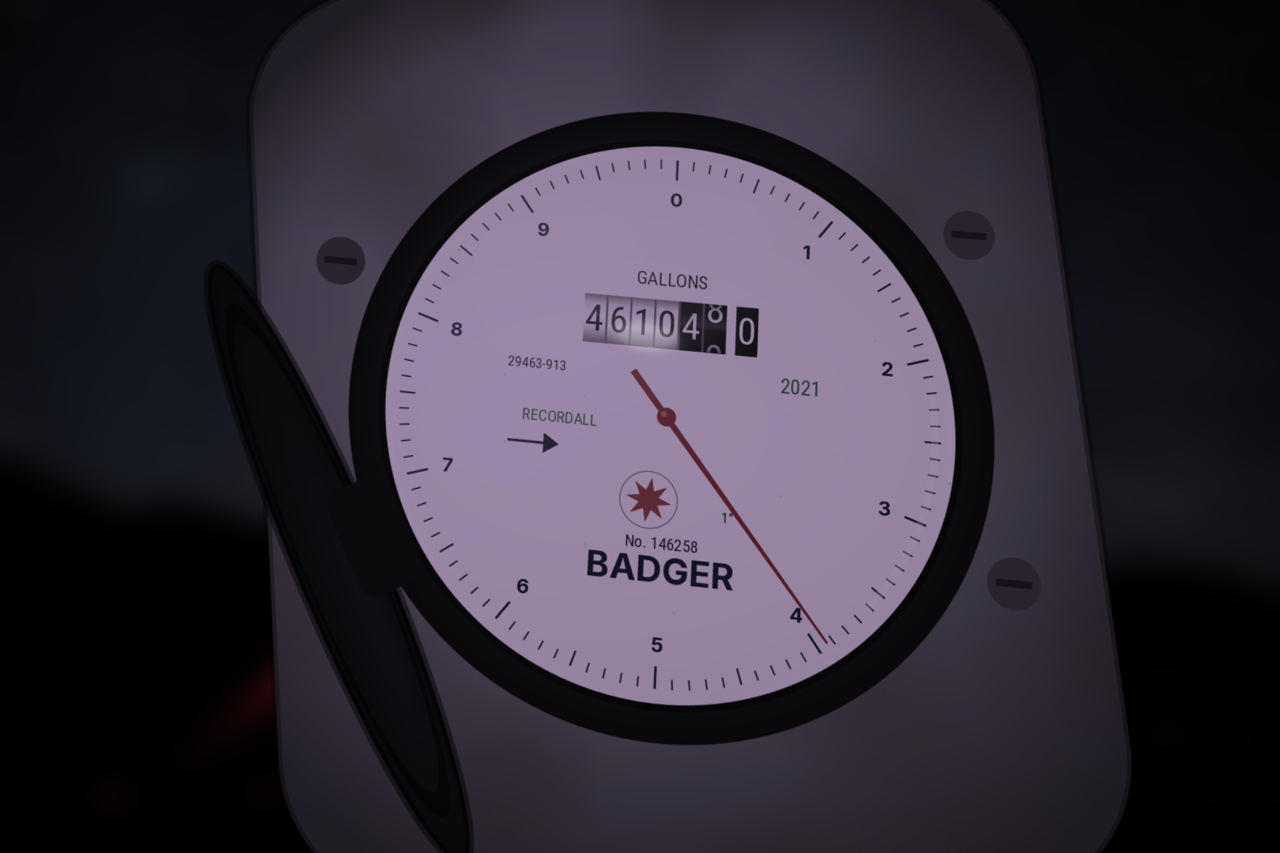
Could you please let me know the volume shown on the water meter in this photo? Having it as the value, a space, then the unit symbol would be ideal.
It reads 4610483.9 gal
